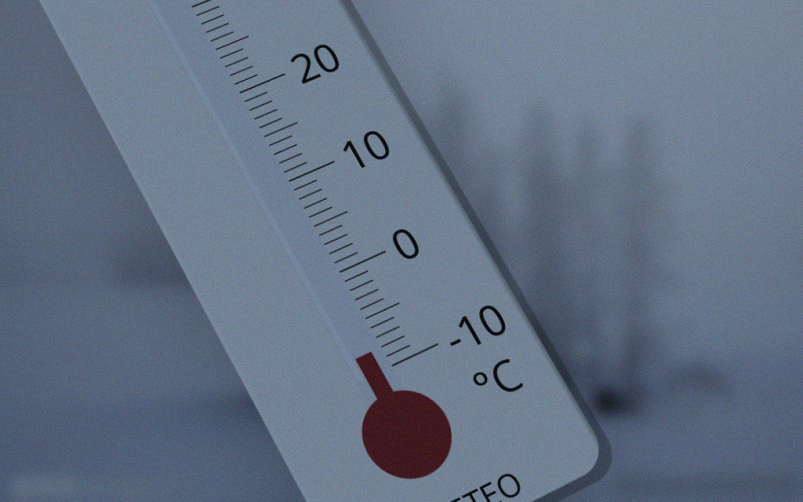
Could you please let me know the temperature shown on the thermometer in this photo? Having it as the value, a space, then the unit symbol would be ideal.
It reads -8 °C
